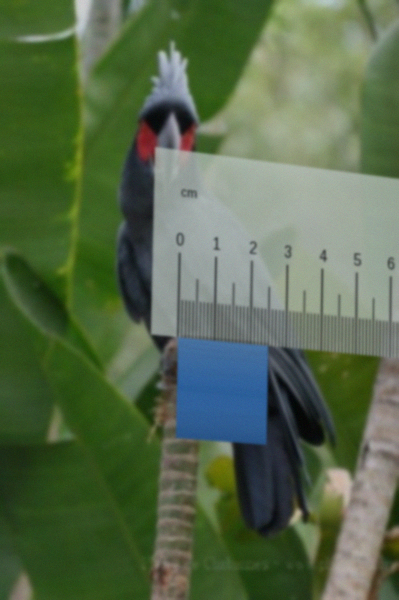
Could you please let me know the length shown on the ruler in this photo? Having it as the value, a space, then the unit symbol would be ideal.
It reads 2.5 cm
